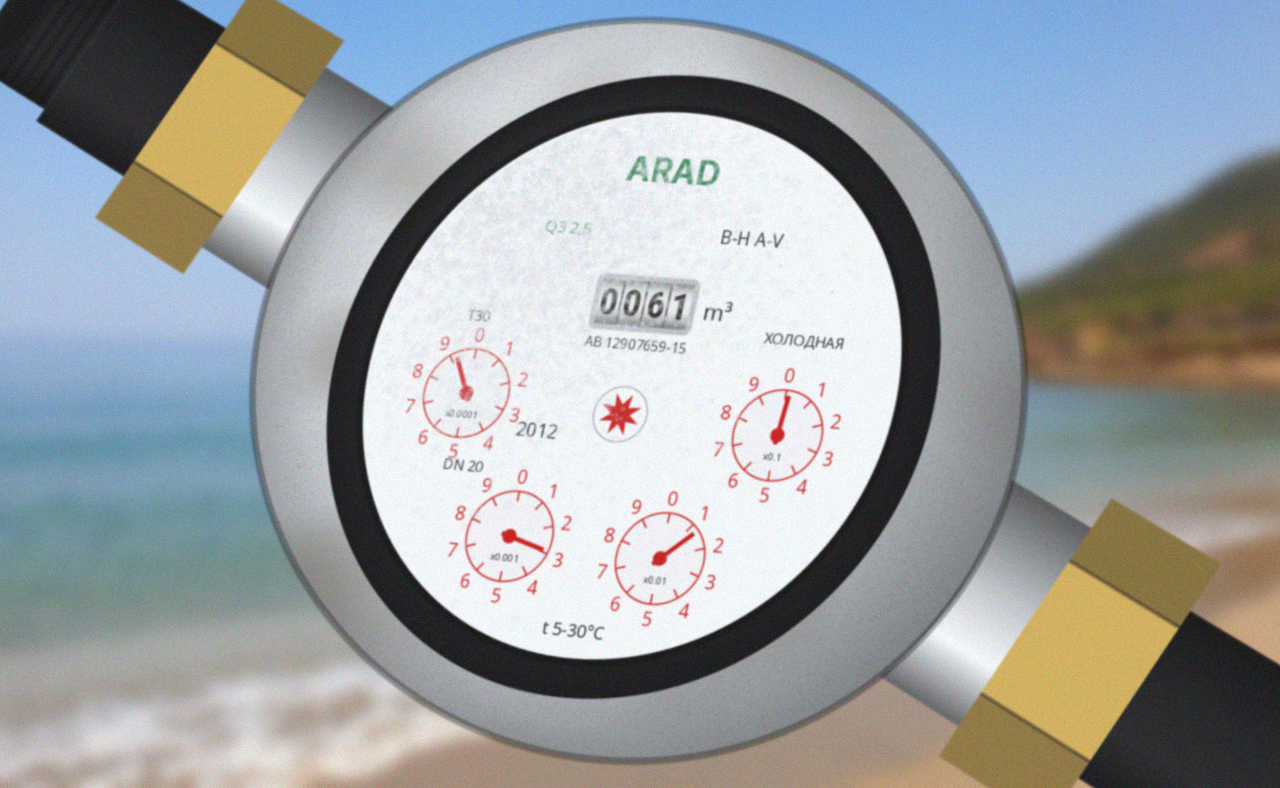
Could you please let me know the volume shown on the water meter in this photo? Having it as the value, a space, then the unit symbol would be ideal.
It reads 61.0129 m³
